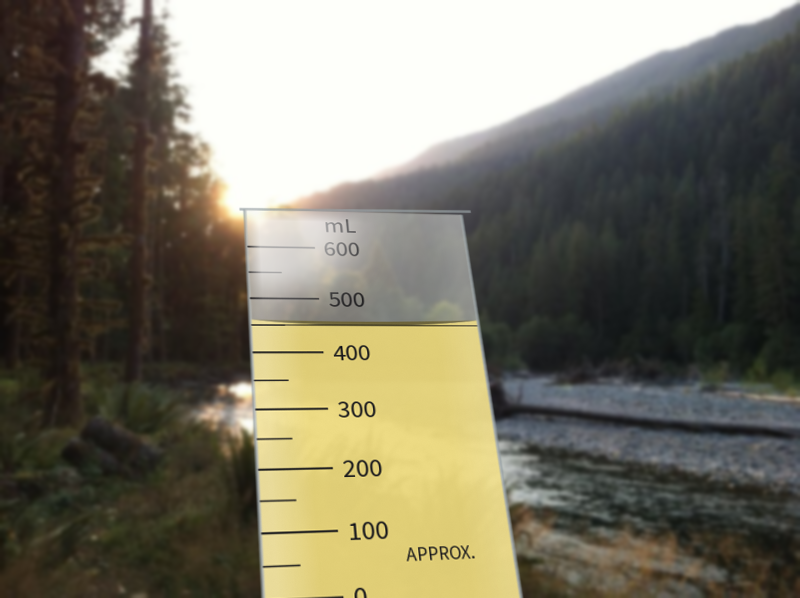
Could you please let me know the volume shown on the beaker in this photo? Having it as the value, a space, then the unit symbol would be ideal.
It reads 450 mL
